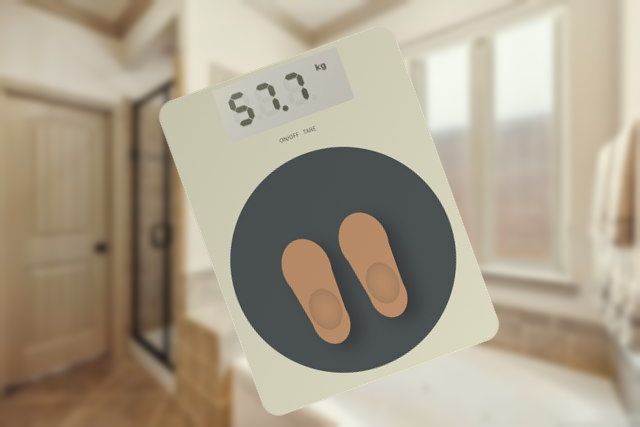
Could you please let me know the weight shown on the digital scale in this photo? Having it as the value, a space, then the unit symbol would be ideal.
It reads 57.7 kg
